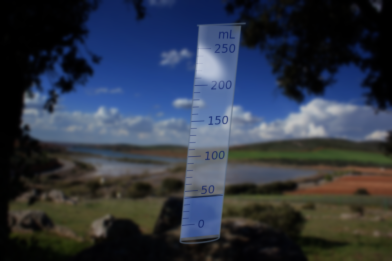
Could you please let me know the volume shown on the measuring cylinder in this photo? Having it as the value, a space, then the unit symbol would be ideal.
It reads 40 mL
